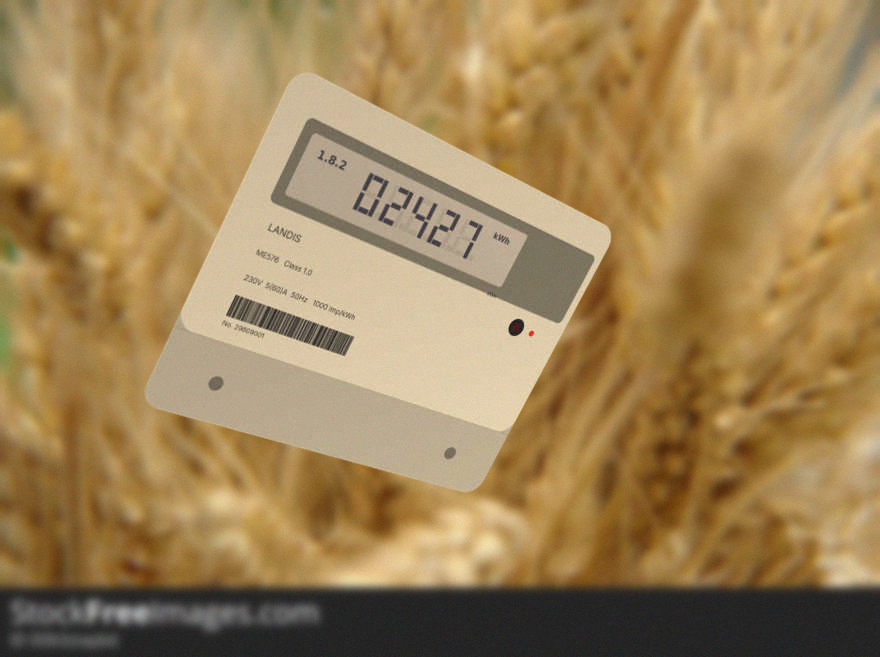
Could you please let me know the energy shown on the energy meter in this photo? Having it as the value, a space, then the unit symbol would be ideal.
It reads 2427 kWh
